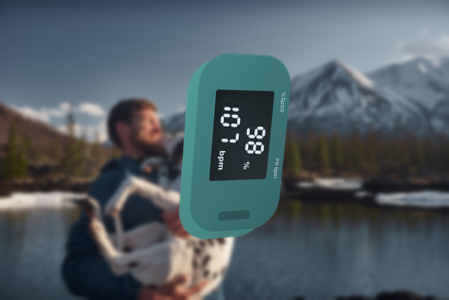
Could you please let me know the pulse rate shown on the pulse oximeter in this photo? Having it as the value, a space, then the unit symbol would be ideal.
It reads 107 bpm
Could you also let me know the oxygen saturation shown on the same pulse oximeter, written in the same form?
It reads 98 %
